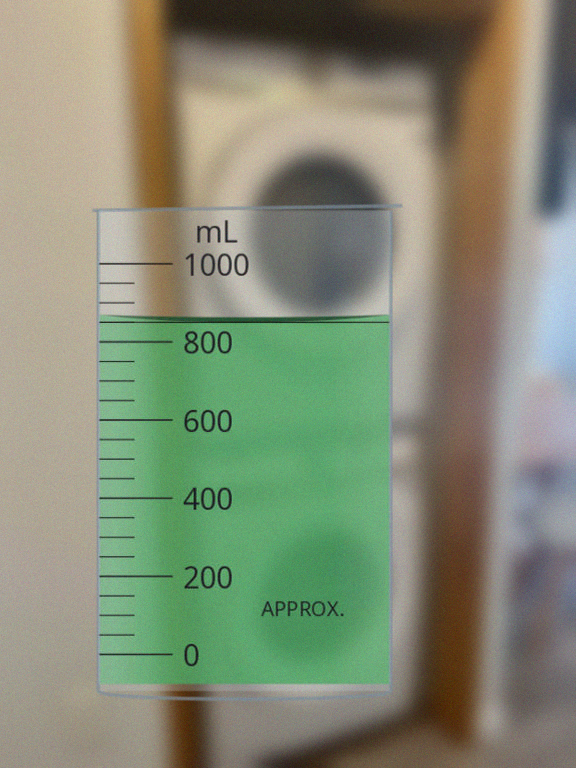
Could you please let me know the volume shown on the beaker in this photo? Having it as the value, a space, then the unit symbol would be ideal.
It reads 850 mL
